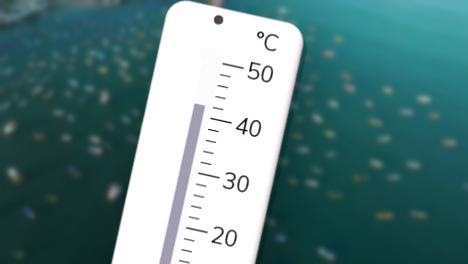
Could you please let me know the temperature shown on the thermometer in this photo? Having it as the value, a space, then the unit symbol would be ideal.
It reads 42 °C
